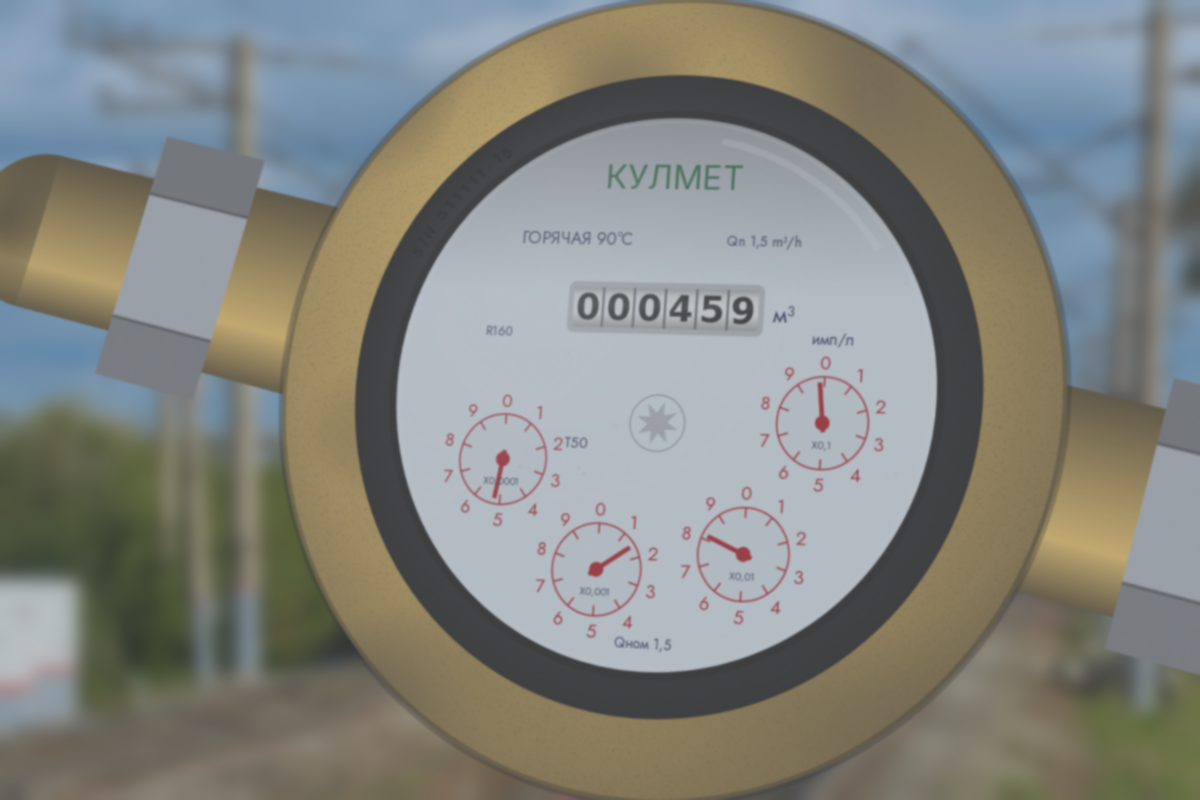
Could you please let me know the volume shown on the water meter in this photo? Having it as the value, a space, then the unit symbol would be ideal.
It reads 458.9815 m³
